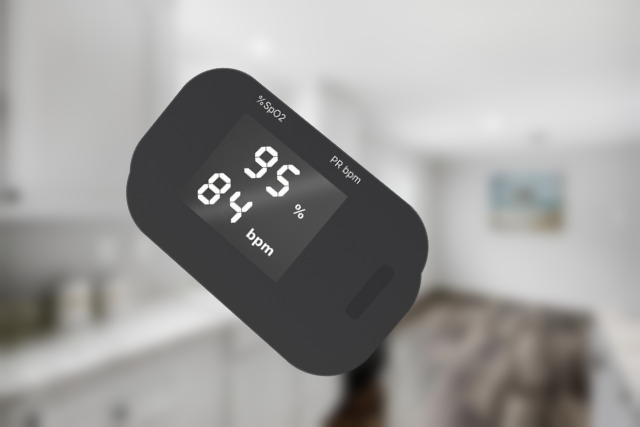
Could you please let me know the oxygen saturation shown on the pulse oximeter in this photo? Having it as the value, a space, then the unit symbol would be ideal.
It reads 95 %
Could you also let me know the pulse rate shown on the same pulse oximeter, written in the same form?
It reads 84 bpm
